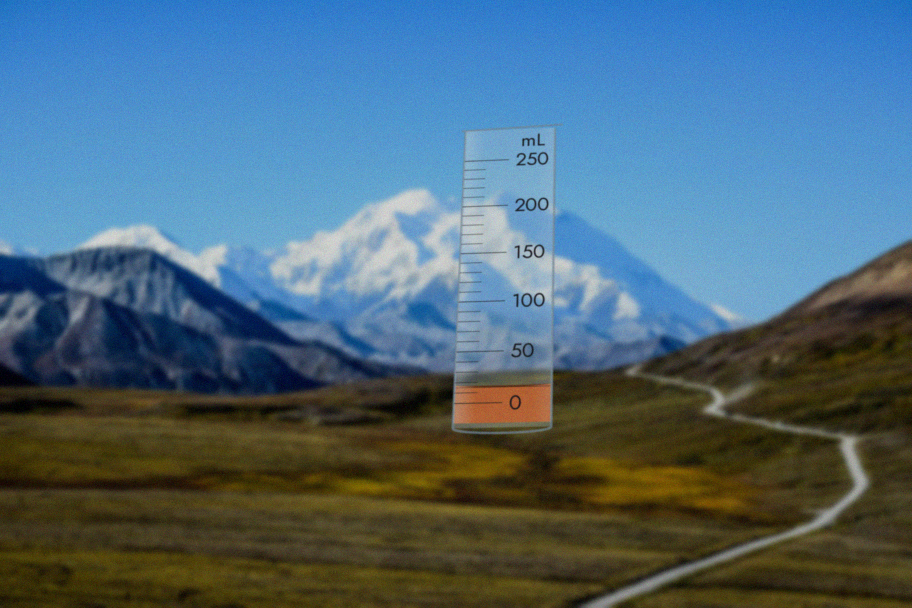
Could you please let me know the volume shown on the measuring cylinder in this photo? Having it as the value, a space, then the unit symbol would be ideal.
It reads 15 mL
